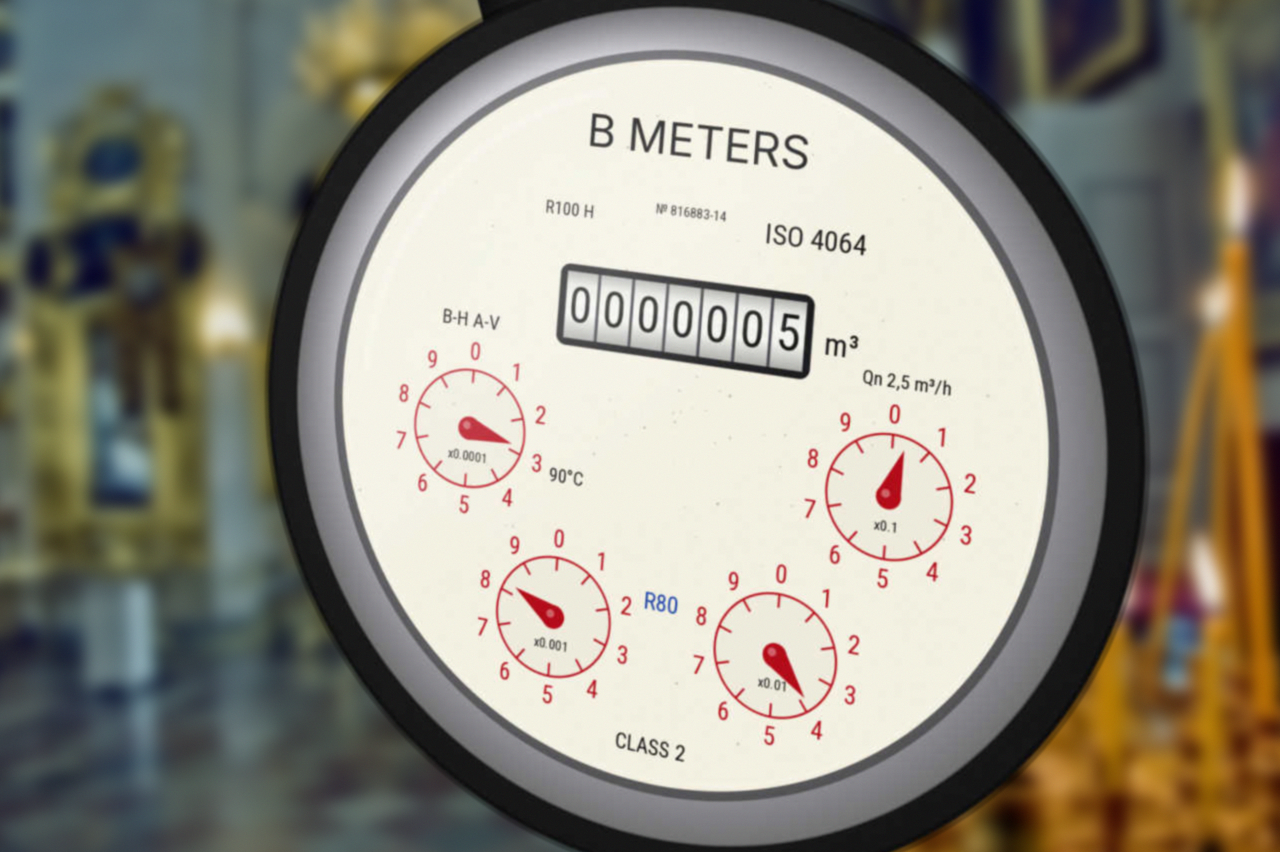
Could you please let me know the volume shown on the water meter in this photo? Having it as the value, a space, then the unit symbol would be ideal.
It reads 5.0382 m³
